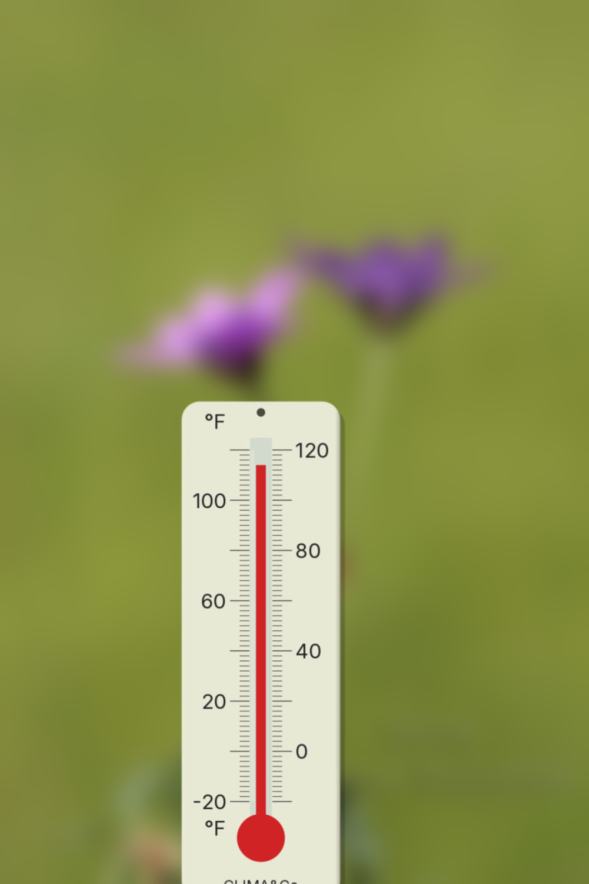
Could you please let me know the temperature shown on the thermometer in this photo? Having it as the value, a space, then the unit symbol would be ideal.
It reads 114 °F
